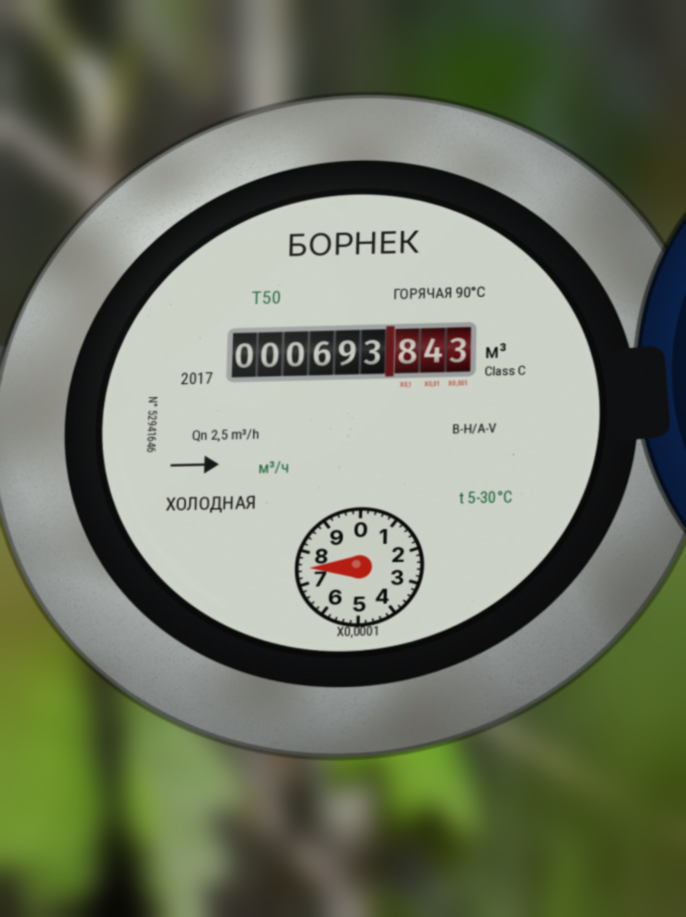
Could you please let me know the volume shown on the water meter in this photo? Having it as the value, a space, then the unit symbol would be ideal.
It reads 693.8437 m³
